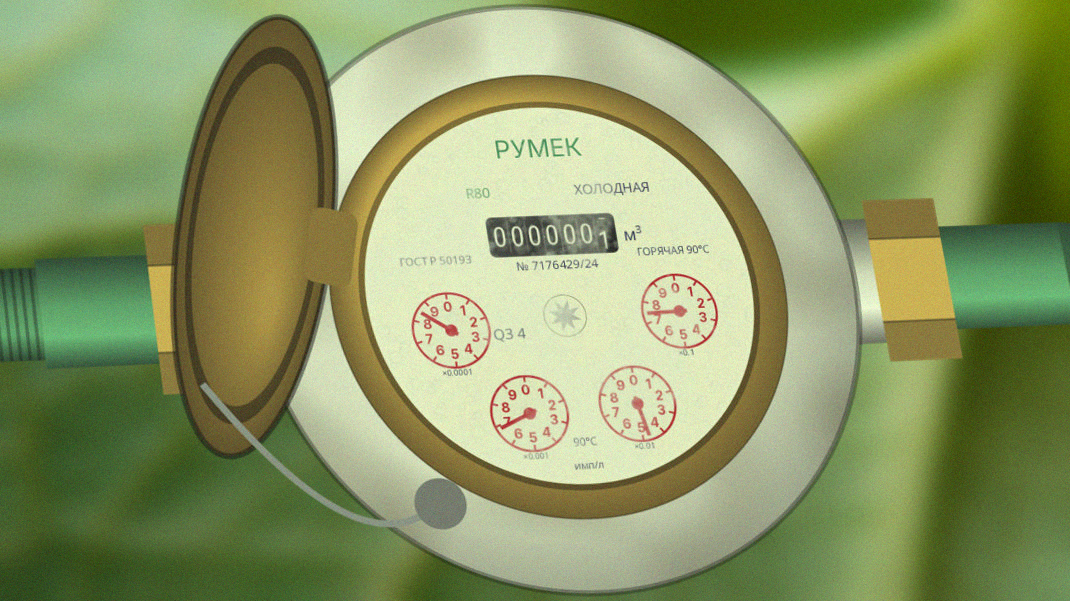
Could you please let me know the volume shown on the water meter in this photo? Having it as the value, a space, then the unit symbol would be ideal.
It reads 0.7468 m³
